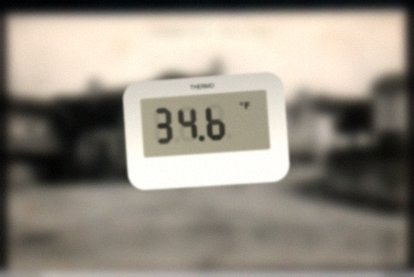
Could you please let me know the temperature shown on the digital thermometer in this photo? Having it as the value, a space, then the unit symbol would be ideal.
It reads 34.6 °F
